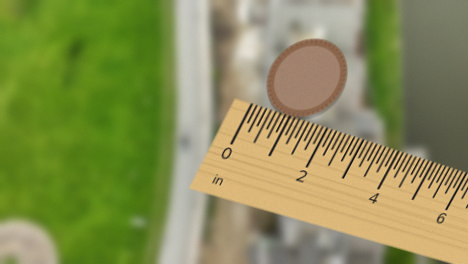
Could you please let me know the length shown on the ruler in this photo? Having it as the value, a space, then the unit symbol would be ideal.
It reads 1.875 in
